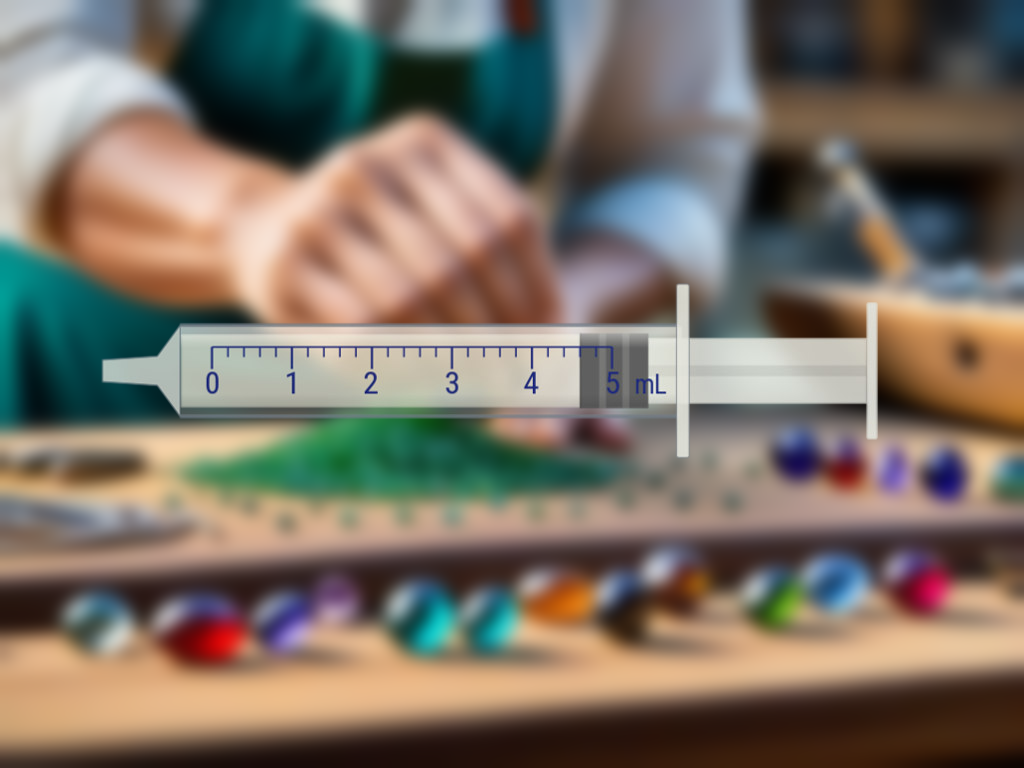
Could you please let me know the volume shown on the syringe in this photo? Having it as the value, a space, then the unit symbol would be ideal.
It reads 4.6 mL
